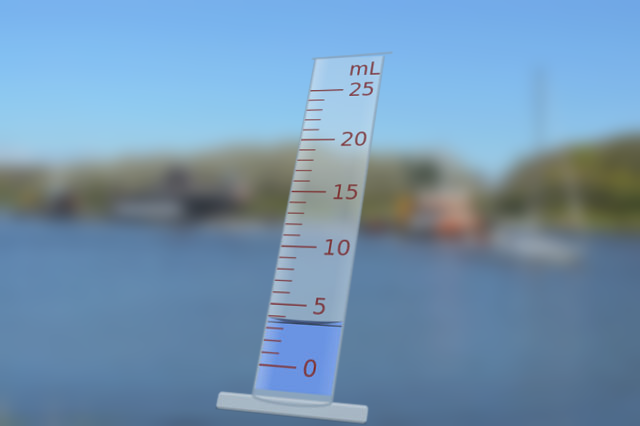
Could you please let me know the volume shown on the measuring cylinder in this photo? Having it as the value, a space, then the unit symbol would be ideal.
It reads 3.5 mL
